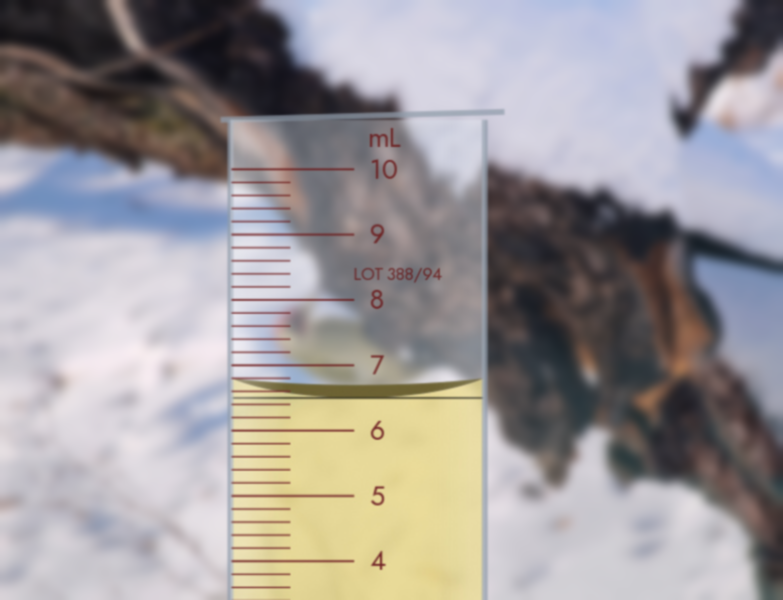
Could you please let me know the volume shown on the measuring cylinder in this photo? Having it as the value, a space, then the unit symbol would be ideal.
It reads 6.5 mL
